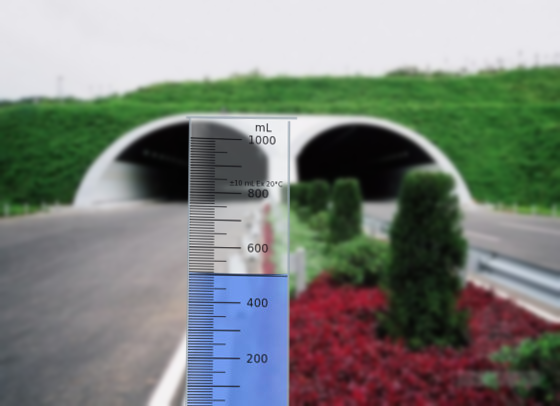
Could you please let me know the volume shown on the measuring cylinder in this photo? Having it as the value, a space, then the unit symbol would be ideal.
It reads 500 mL
